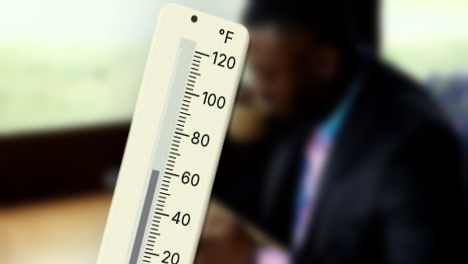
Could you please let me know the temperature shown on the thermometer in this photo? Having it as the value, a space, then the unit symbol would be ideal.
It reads 60 °F
